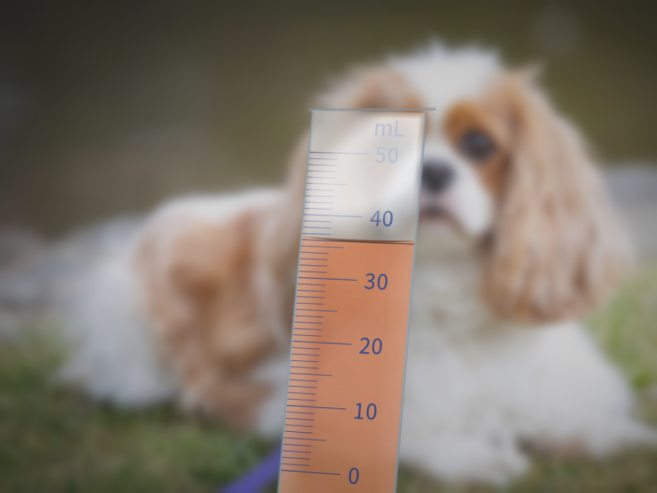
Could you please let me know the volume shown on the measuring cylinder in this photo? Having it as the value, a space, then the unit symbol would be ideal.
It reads 36 mL
